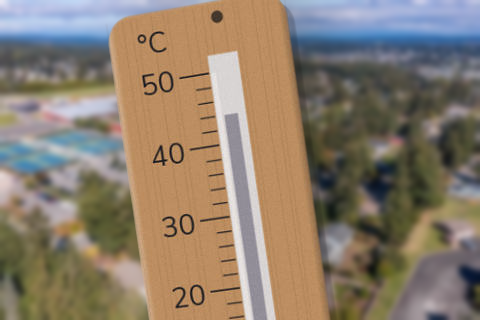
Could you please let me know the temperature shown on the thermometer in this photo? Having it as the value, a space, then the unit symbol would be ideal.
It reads 44 °C
